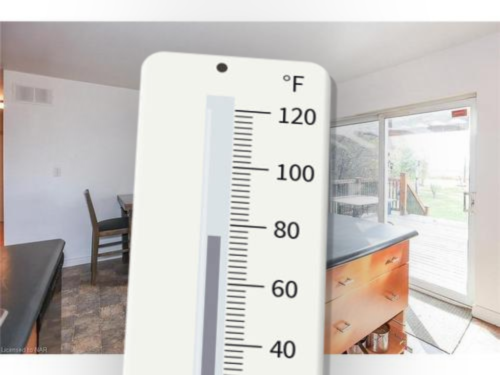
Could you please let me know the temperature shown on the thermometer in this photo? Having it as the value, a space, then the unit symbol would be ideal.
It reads 76 °F
